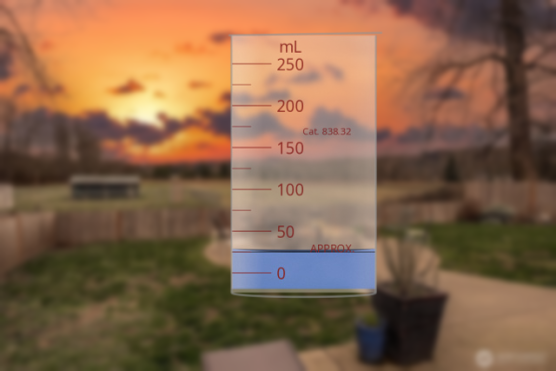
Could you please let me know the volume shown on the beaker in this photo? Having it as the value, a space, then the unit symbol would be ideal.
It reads 25 mL
